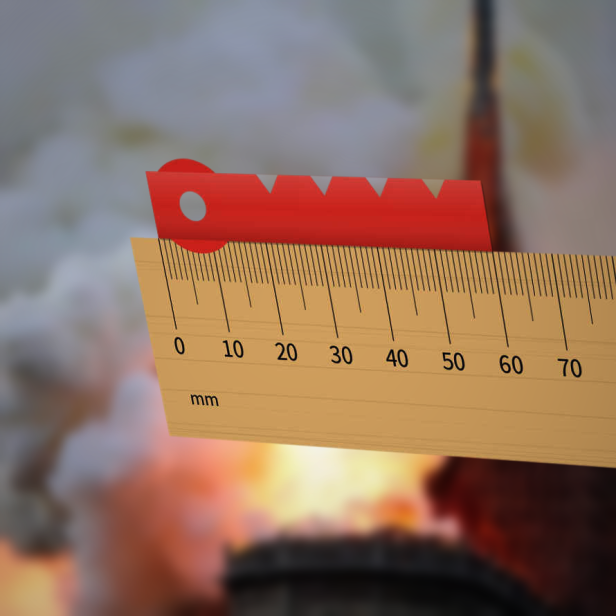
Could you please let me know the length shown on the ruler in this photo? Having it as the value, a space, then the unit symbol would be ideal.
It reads 60 mm
